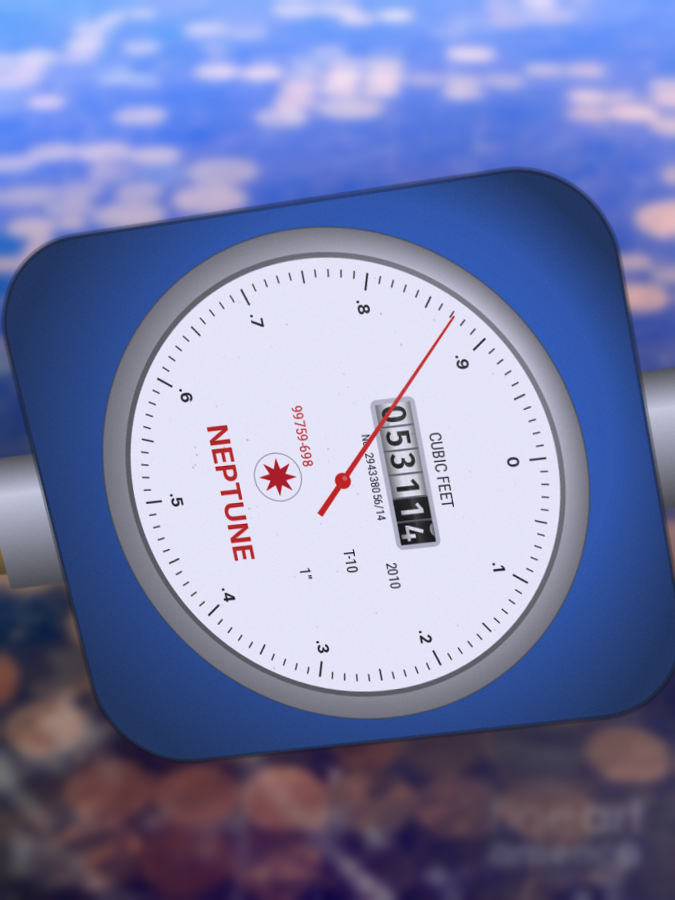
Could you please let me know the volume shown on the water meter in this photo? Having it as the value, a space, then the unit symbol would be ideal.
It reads 53113.87 ft³
